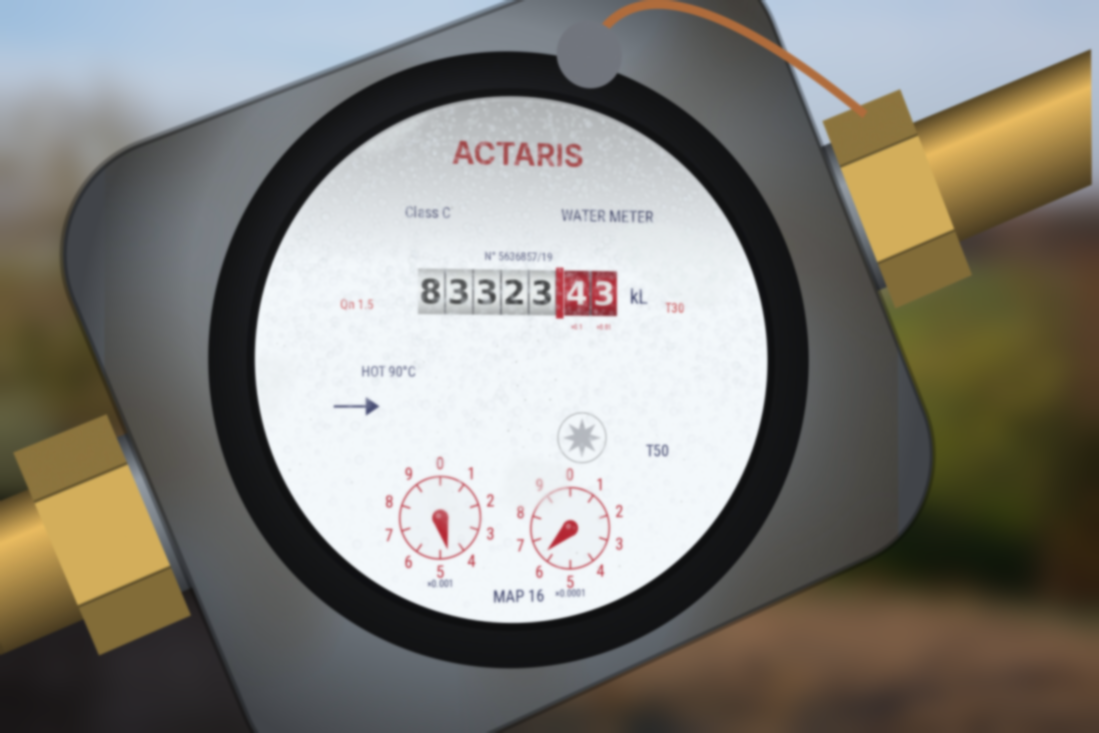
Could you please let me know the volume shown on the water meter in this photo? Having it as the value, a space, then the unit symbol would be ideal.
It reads 83323.4346 kL
